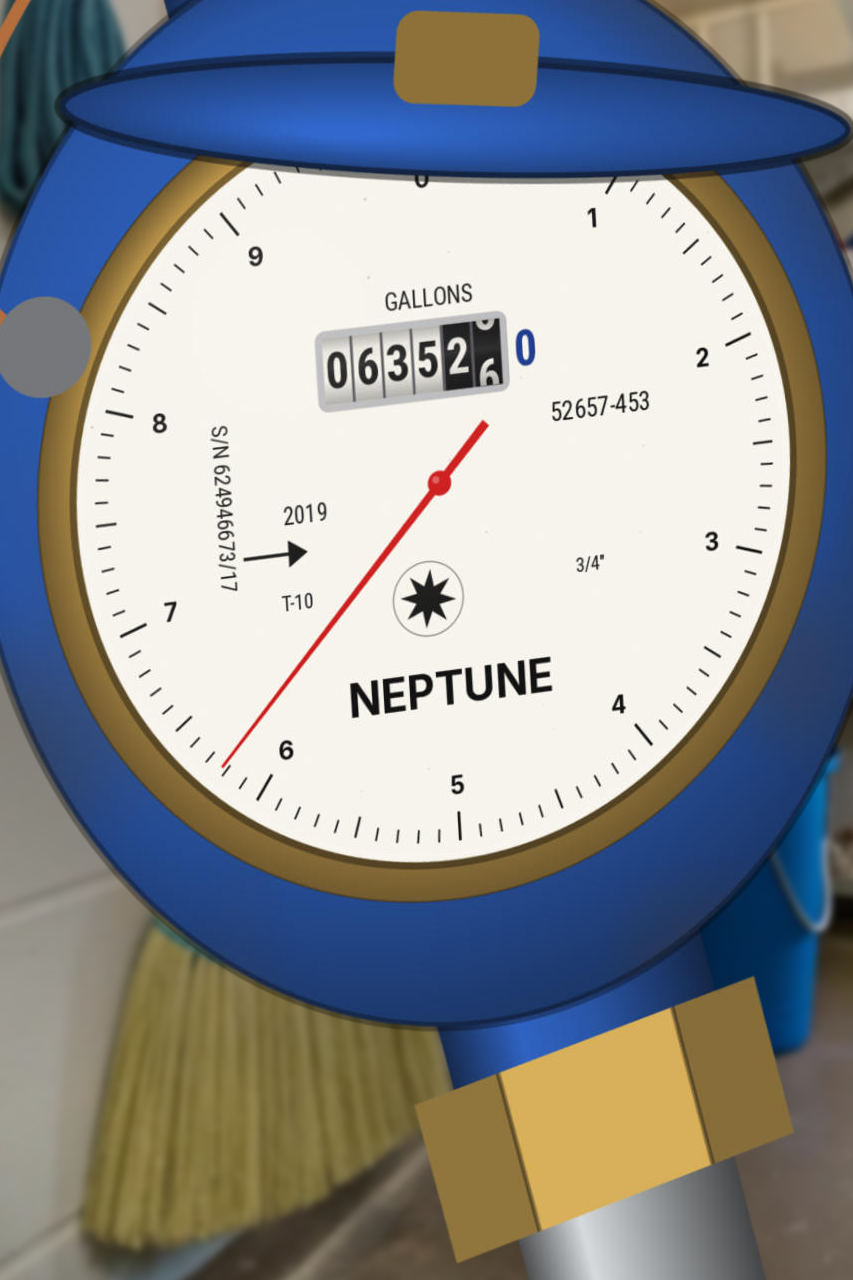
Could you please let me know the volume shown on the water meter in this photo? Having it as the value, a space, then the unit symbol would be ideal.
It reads 635256.2 gal
